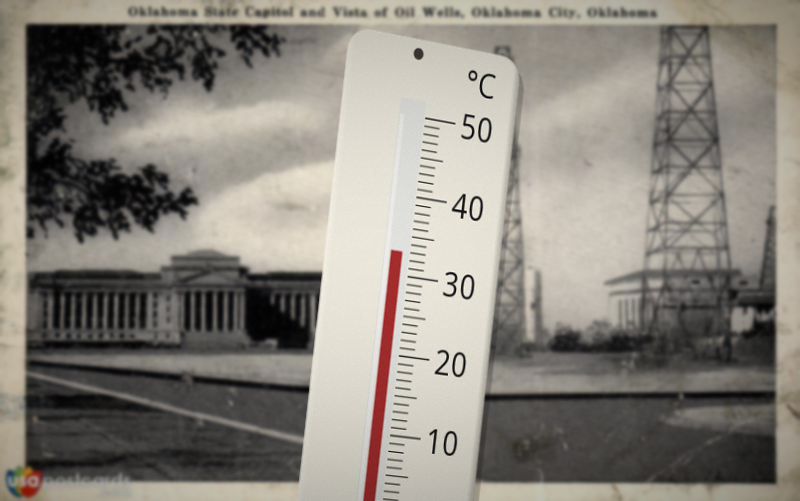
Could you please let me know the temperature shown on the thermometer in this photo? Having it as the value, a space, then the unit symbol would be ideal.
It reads 33 °C
